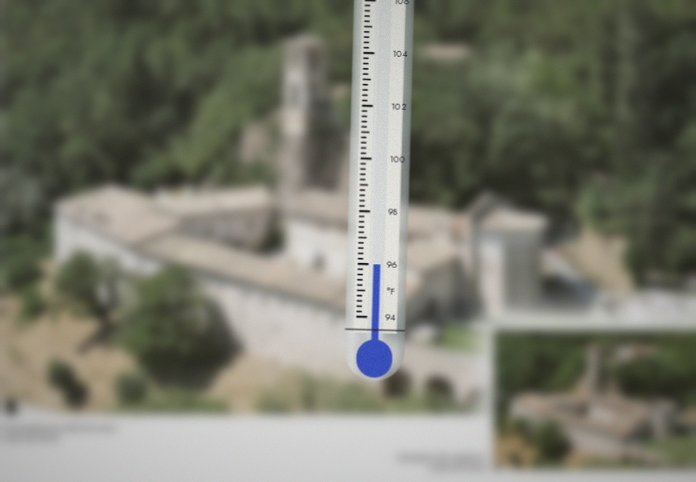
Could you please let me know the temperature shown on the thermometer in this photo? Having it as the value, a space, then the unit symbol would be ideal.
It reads 96 °F
